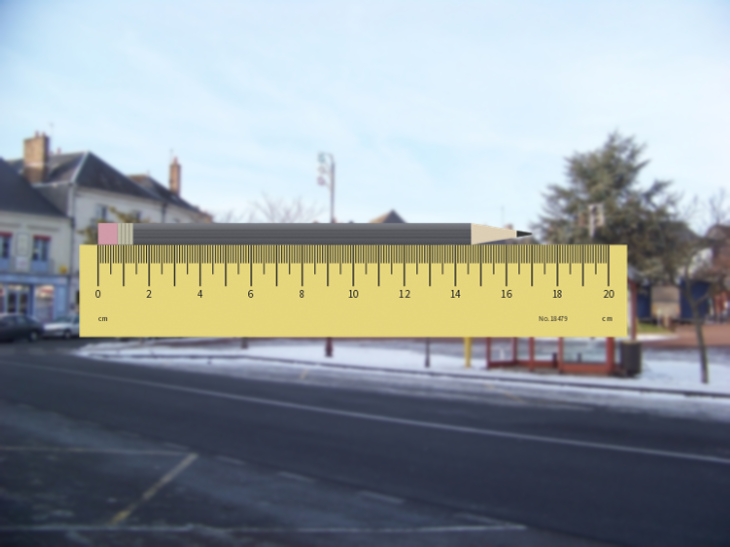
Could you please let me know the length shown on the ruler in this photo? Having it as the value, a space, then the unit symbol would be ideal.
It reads 17 cm
